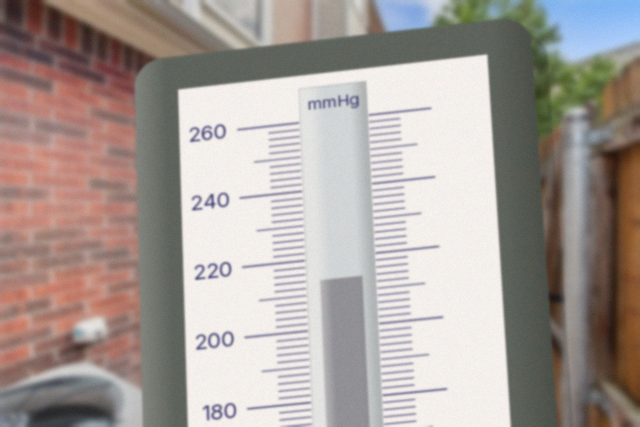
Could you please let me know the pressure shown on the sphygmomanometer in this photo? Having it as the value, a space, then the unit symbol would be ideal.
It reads 214 mmHg
